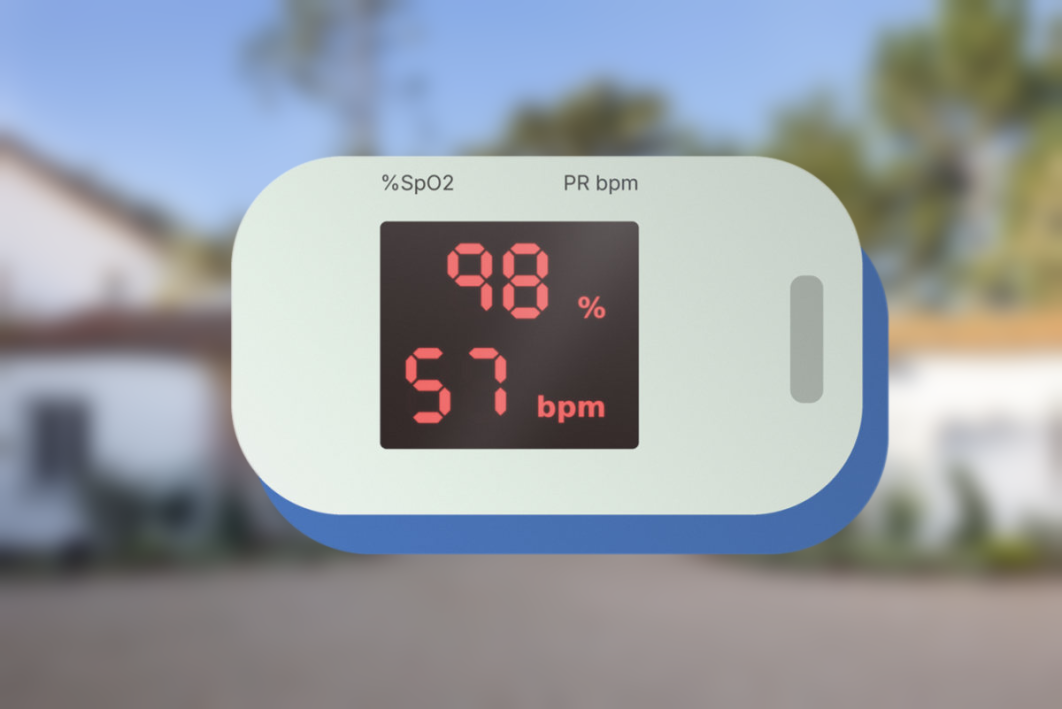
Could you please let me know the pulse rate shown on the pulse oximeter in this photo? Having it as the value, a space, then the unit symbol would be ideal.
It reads 57 bpm
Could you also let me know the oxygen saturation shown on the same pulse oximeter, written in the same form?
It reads 98 %
